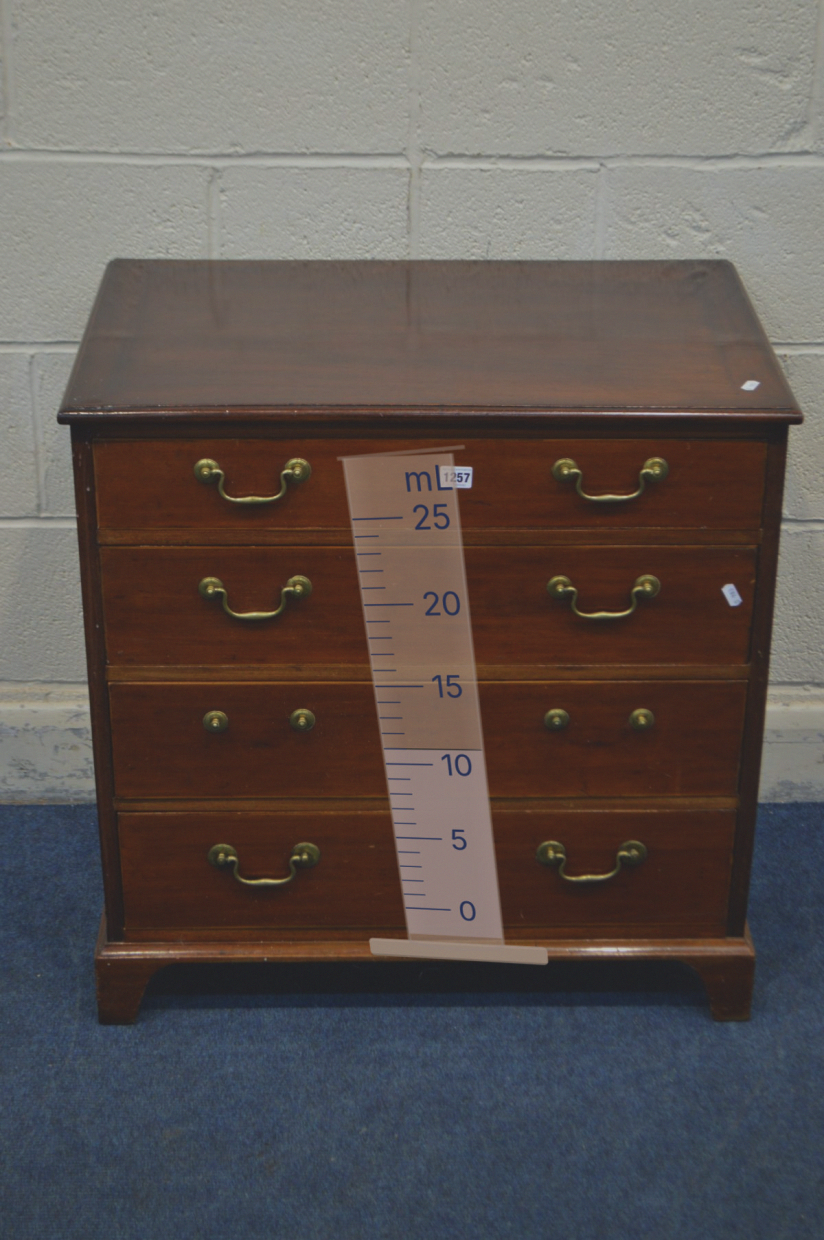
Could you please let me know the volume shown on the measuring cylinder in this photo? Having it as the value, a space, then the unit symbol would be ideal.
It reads 11 mL
